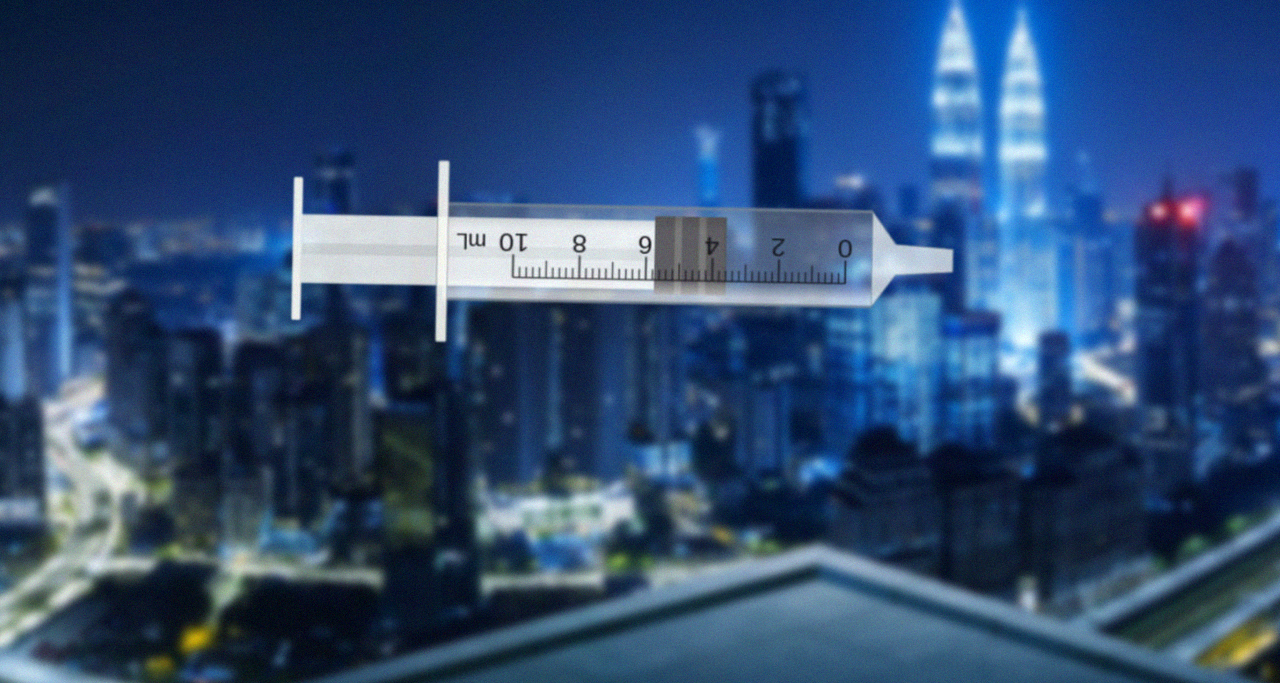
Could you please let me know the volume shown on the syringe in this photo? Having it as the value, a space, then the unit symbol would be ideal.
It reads 3.6 mL
